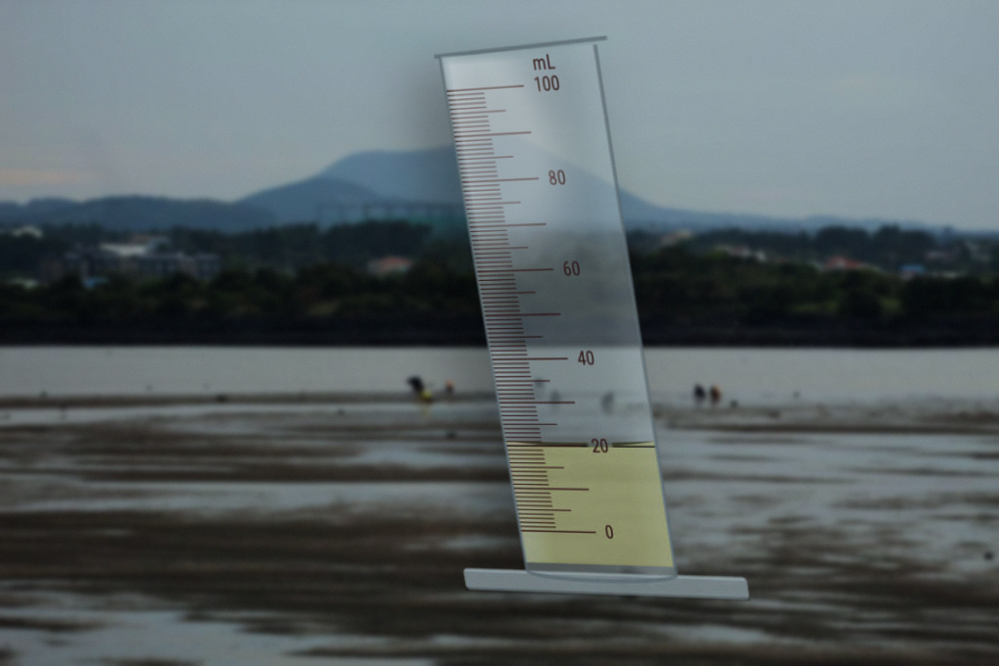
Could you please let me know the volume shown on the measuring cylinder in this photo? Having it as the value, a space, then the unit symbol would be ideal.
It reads 20 mL
